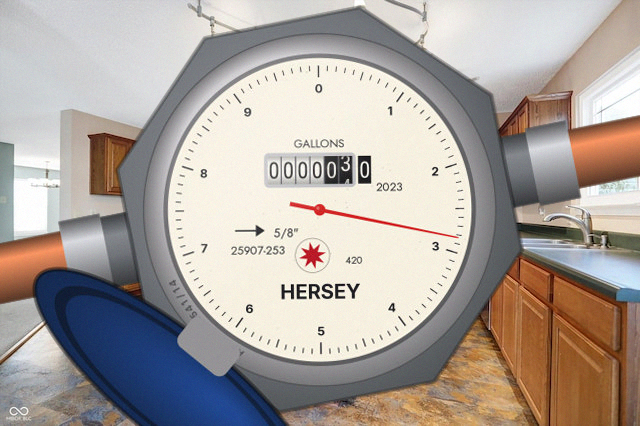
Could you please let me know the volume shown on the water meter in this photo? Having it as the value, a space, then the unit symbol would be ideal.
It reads 32.8 gal
